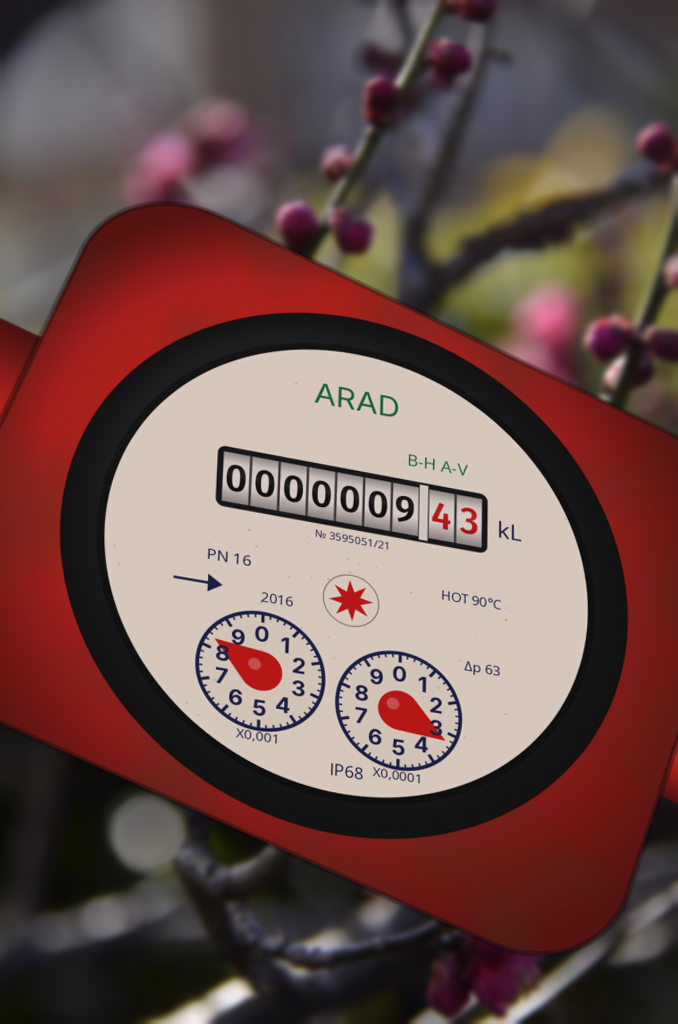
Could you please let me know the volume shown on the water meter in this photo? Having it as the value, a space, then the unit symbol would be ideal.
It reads 9.4383 kL
